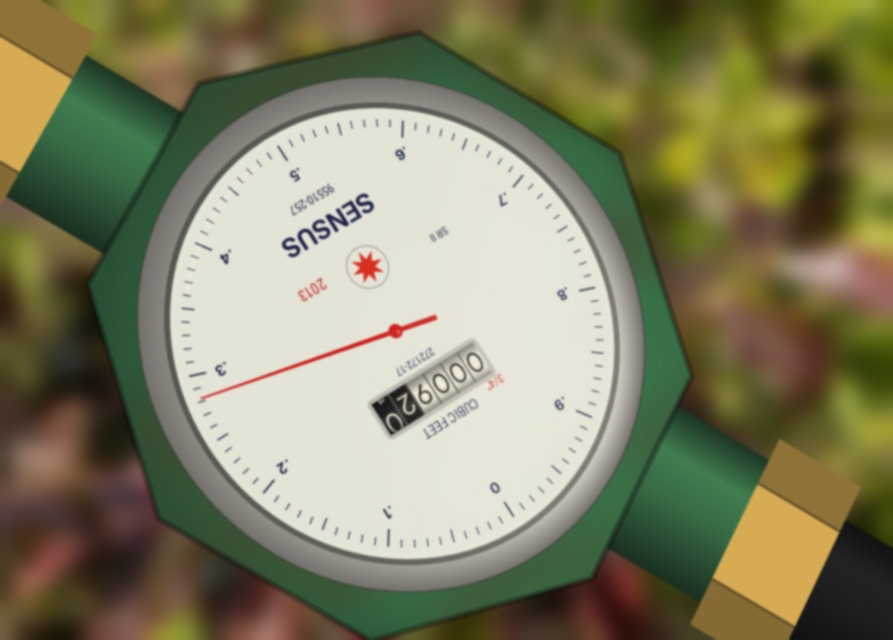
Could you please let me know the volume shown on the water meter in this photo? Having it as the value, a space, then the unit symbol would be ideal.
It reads 920.28 ft³
